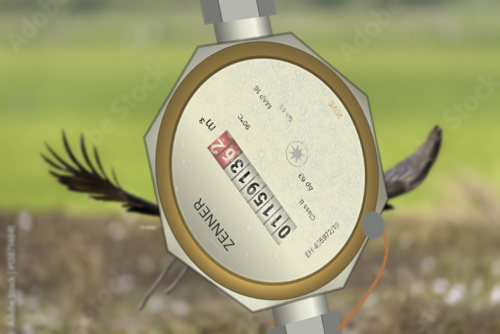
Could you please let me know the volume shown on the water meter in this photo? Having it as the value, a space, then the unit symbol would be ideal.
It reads 115913.62 m³
